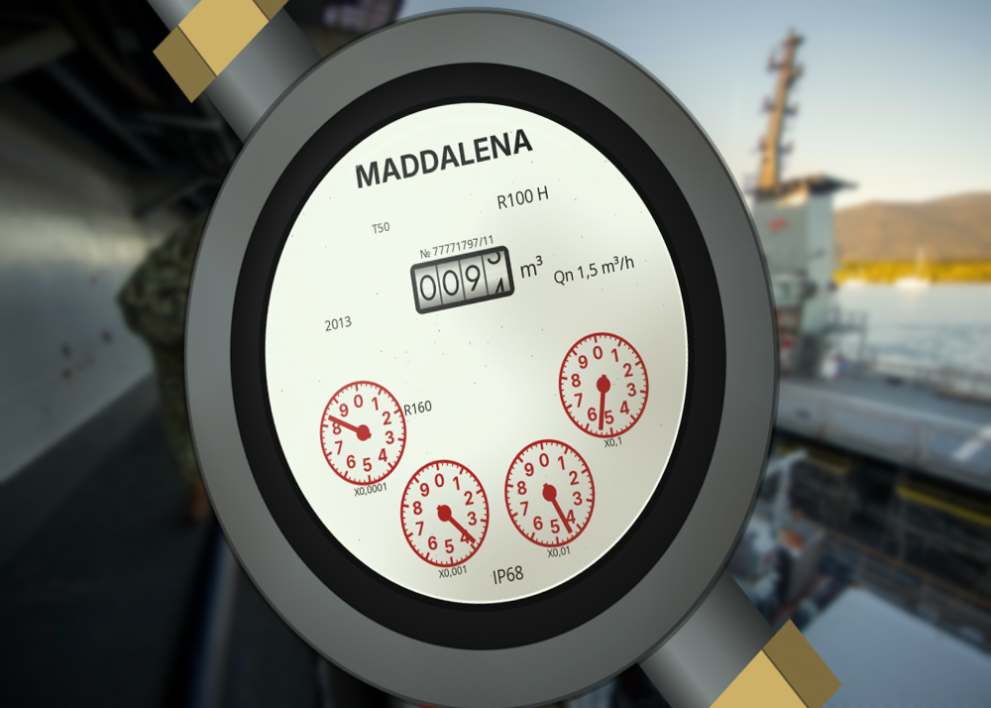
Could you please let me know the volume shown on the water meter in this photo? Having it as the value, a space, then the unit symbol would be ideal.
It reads 93.5438 m³
